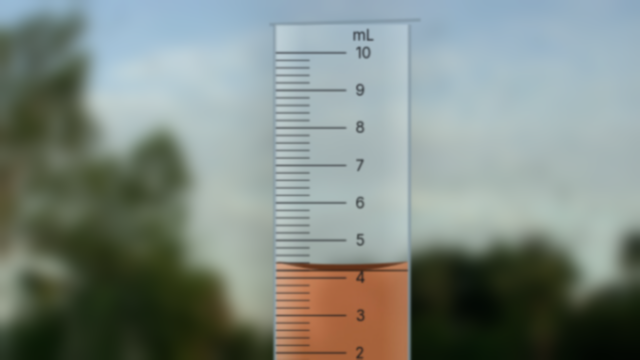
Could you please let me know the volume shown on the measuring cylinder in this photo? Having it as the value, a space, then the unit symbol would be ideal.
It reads 4.2 mL
